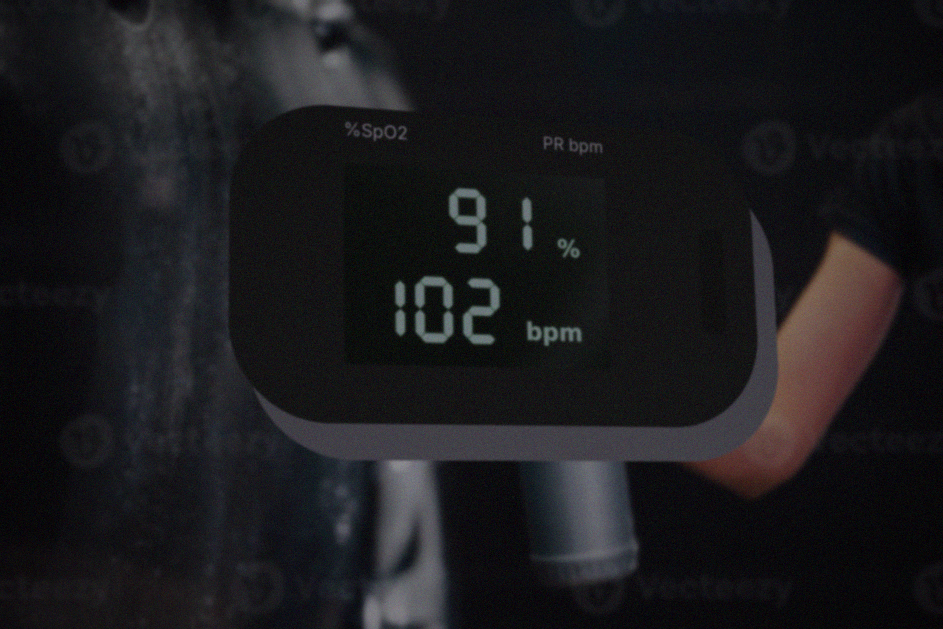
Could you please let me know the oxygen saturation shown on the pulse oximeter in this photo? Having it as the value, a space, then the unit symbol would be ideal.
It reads 91 %
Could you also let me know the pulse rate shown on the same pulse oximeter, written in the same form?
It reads 102 bpm
